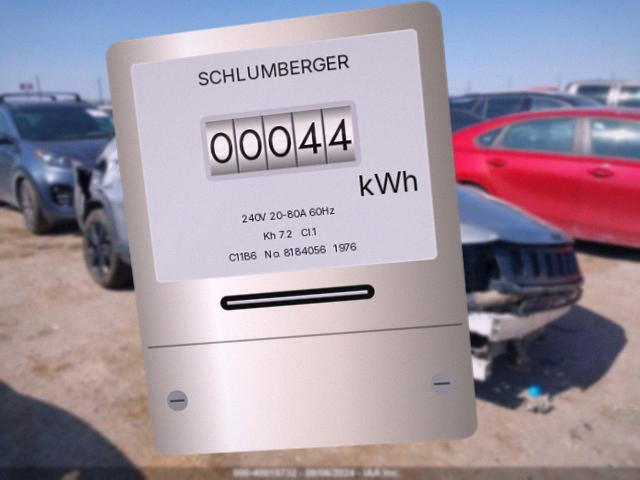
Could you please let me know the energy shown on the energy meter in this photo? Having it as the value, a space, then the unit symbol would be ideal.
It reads 44 kWh
